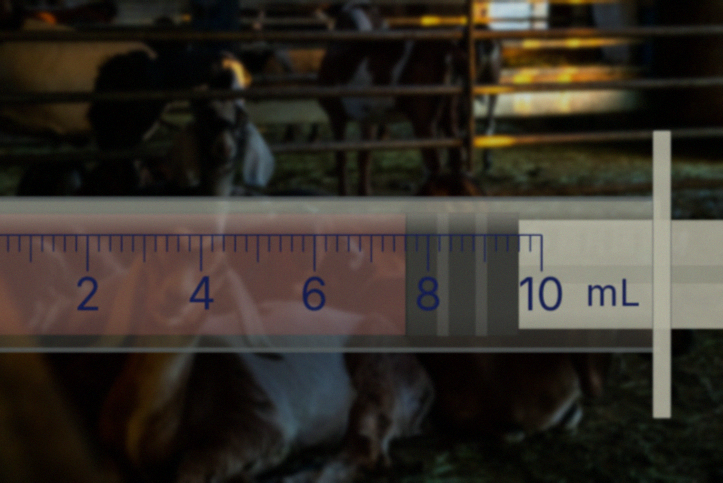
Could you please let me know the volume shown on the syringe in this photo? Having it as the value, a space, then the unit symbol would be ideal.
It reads 7.6 mL
